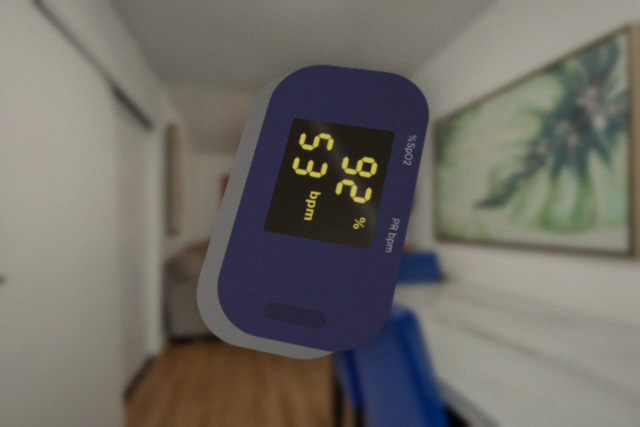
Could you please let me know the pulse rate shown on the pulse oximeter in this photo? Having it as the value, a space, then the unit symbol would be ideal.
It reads 53 bpm
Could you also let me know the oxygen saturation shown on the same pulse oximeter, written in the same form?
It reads 92 %
